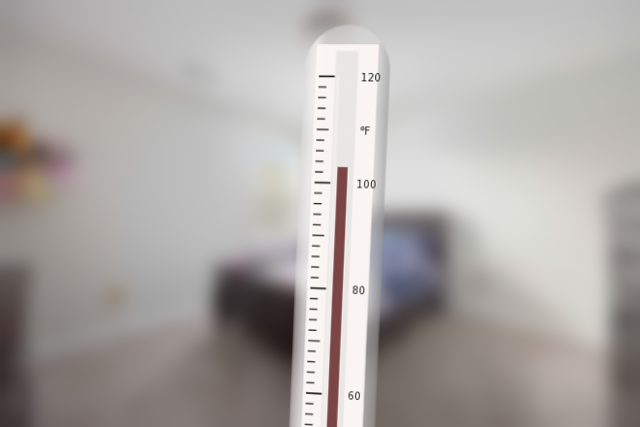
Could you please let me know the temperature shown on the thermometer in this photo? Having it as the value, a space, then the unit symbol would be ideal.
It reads 103 °F
